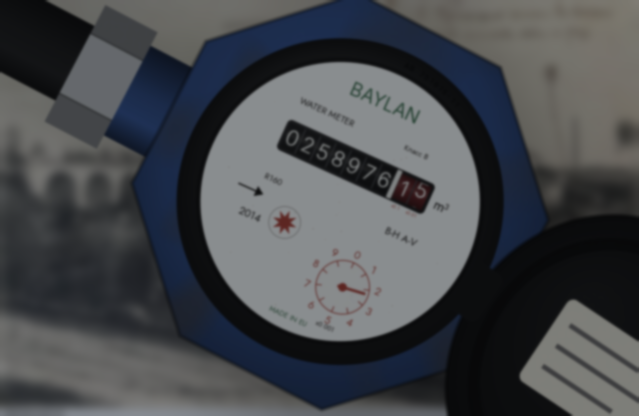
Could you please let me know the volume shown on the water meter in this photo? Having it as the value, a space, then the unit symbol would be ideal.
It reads 258976.152 m³
